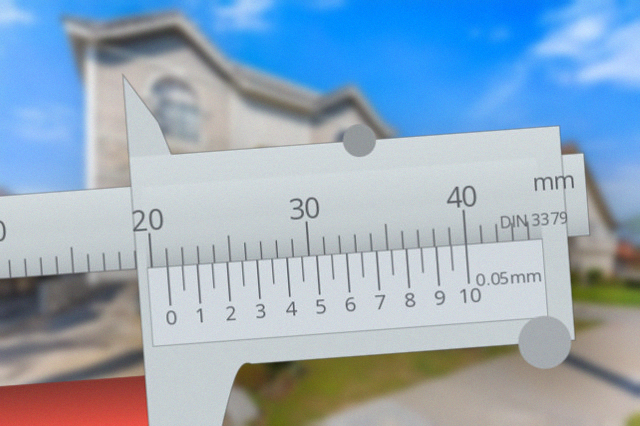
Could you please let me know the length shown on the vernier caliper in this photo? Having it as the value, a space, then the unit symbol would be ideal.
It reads 21.0 mm
